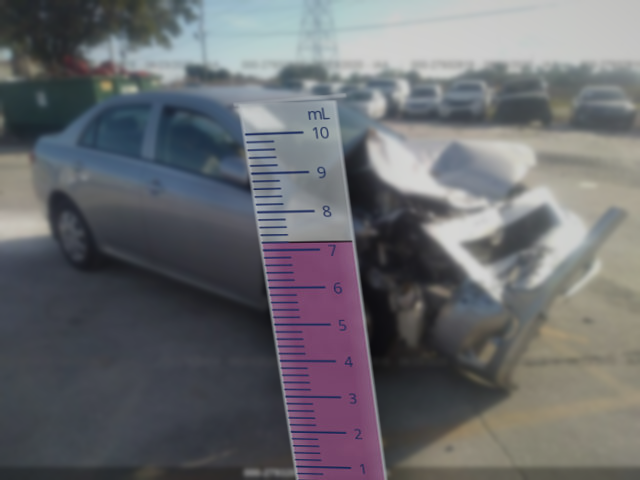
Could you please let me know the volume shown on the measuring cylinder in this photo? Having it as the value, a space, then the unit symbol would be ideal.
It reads 7.2 mL
